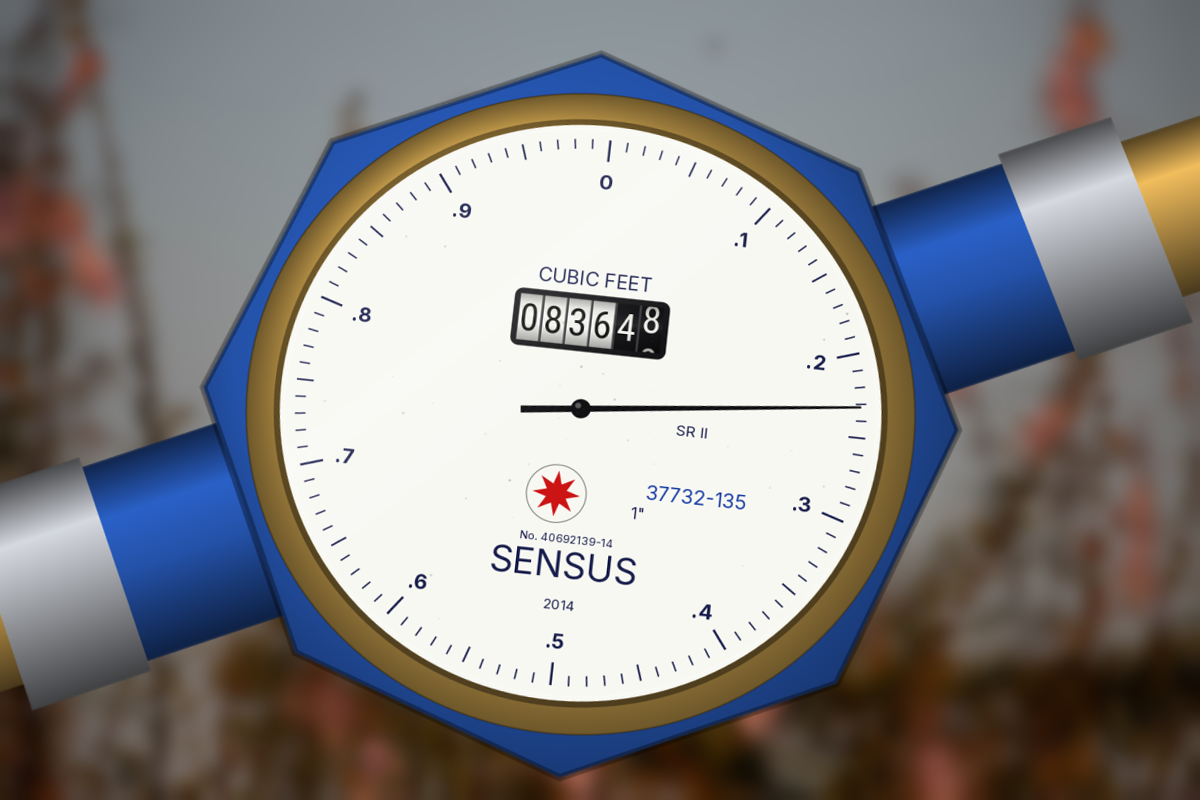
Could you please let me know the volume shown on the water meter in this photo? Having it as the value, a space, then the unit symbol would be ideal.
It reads 83648.23 ft³
